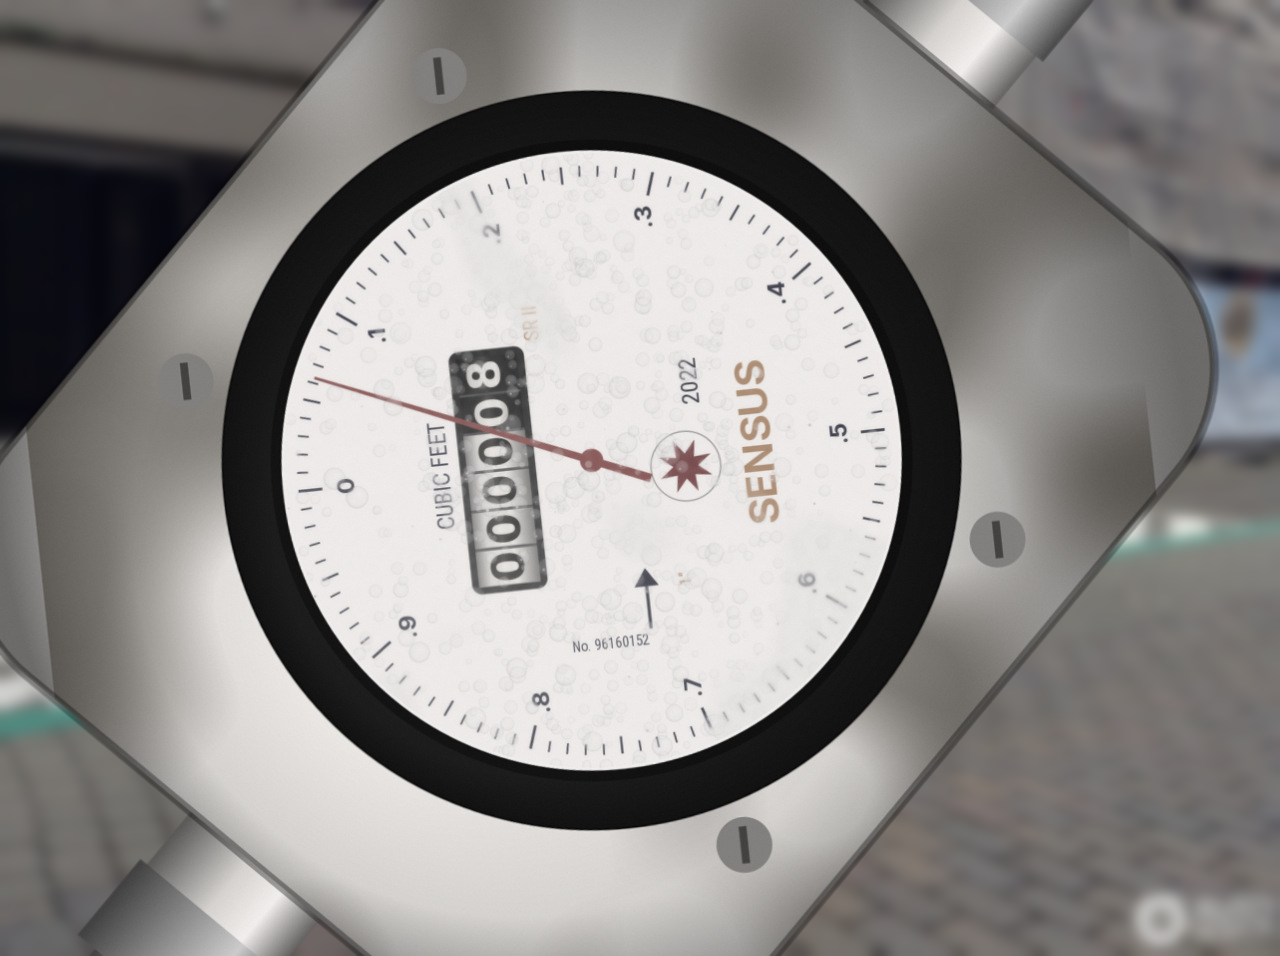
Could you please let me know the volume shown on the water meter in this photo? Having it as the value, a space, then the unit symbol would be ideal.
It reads 8.06 ft³
